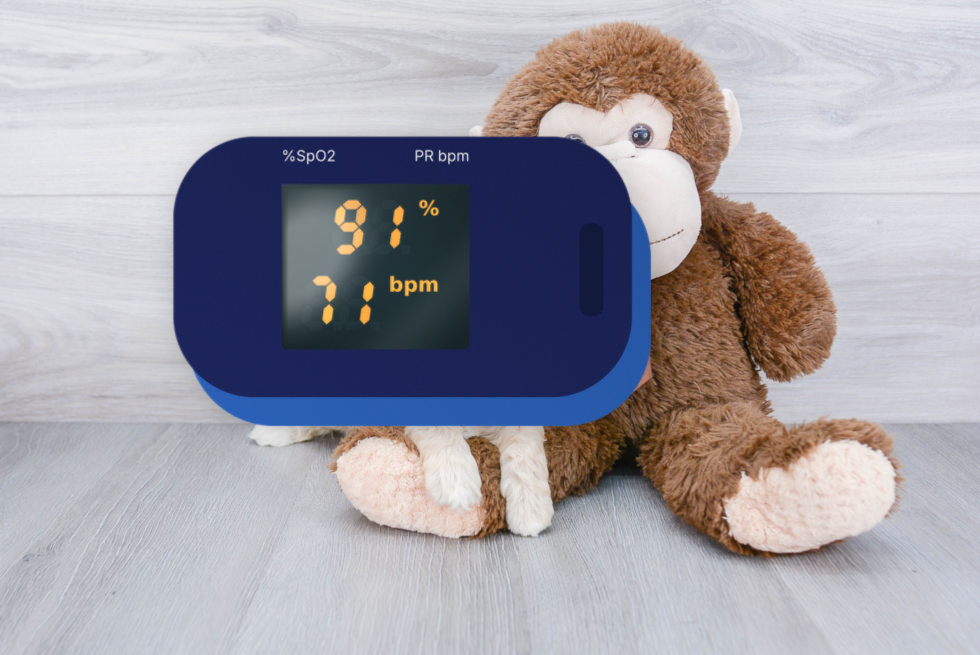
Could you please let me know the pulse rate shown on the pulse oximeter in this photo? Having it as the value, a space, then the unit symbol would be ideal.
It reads 71 bpm
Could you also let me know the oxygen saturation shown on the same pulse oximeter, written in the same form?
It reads 91 %
